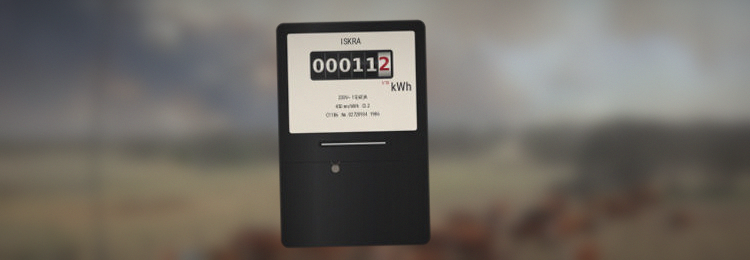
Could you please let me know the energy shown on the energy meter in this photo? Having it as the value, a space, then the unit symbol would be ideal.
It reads 11.2 kWh
